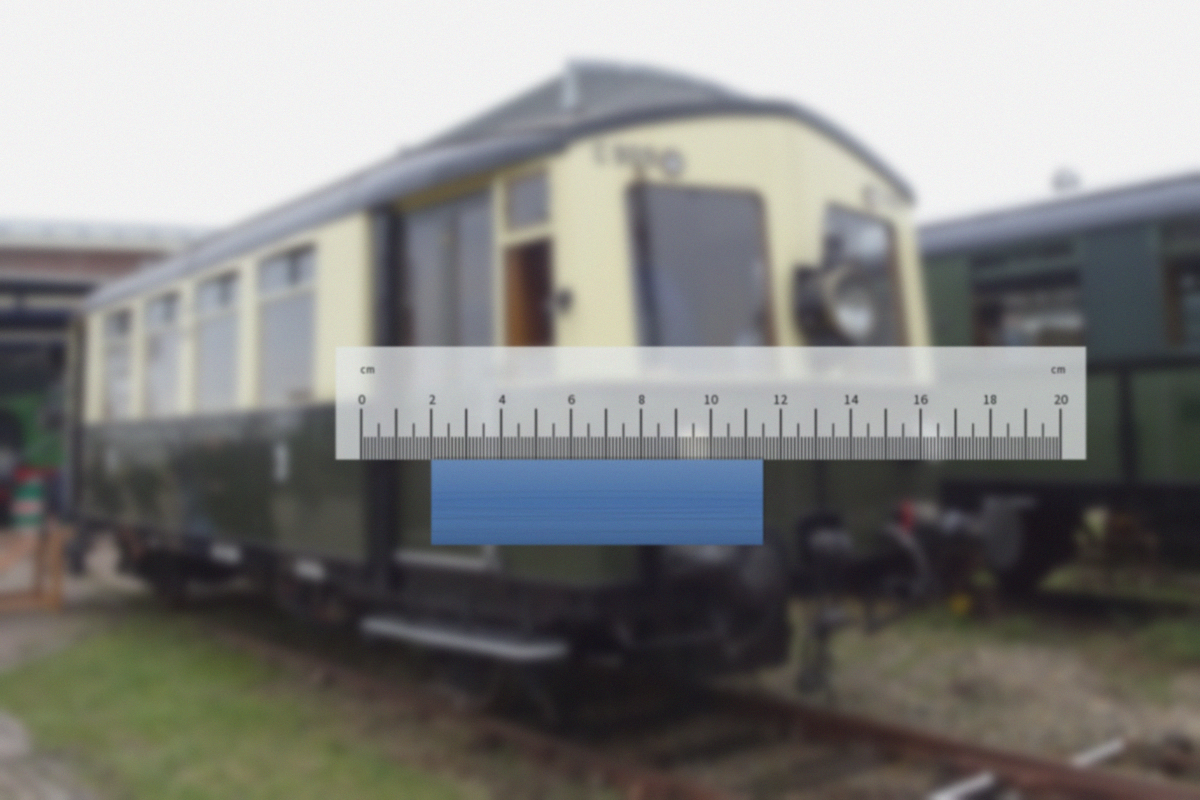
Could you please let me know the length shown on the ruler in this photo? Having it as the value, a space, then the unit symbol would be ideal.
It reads 9.5 cm
